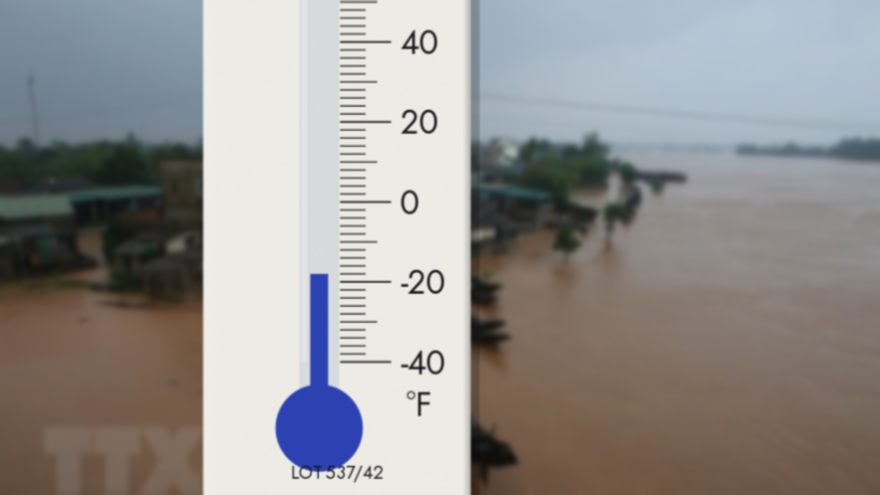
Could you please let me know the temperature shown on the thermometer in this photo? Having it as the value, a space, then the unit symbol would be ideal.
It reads -18 °F
